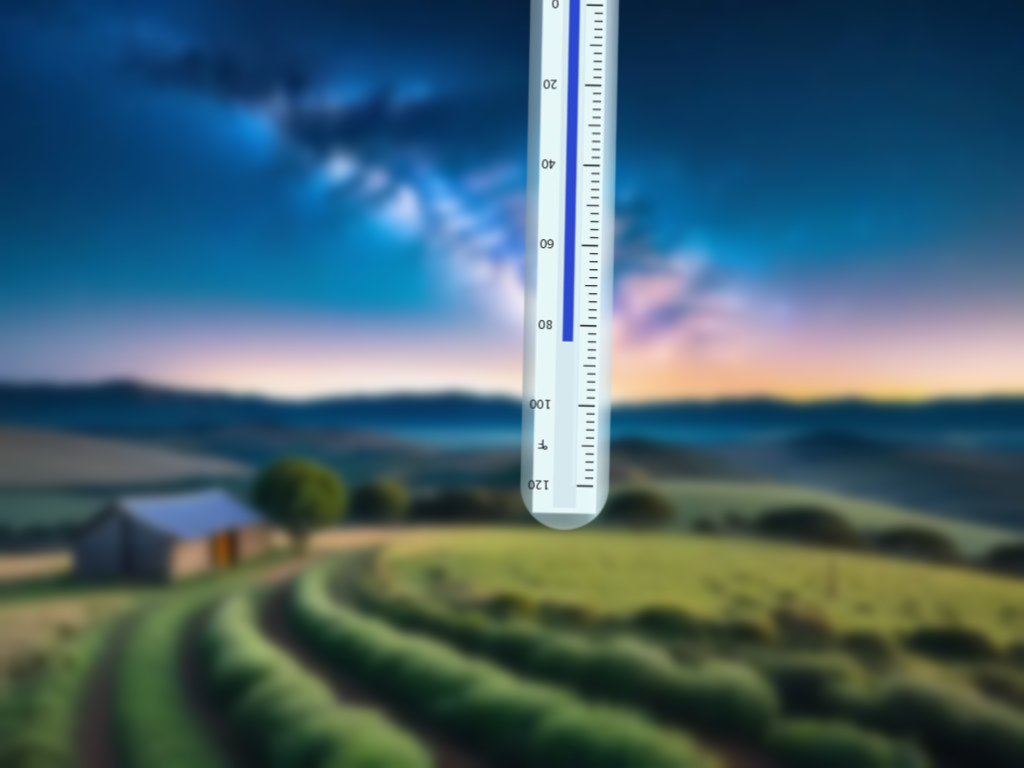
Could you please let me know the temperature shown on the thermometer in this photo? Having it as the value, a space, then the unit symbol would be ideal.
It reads 84 °F
